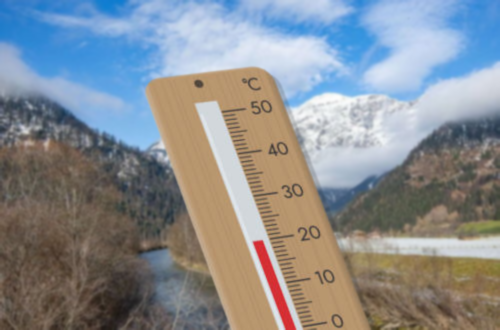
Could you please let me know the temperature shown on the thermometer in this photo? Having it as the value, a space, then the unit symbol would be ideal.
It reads 20 °C
